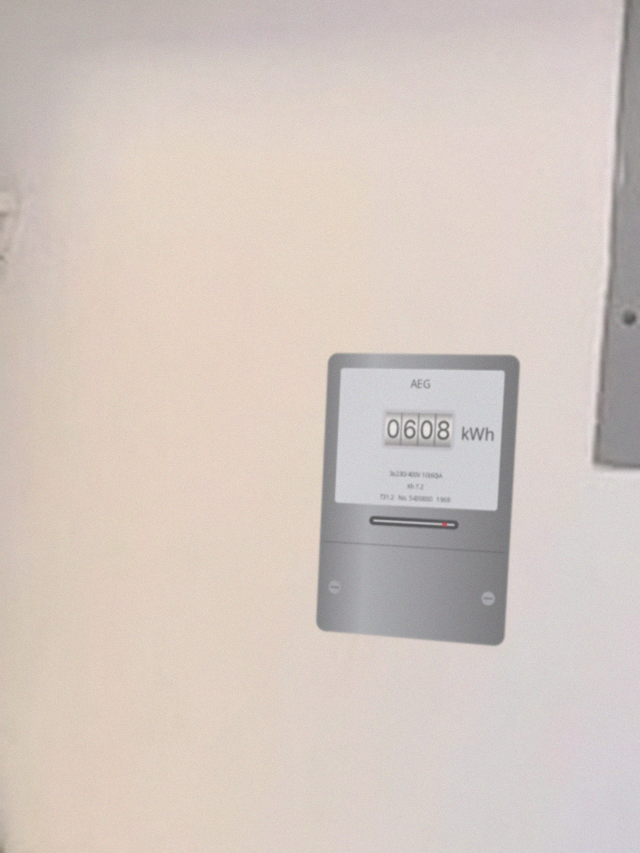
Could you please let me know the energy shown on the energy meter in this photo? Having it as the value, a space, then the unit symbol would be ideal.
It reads 608 kWh
